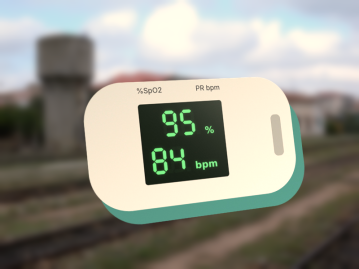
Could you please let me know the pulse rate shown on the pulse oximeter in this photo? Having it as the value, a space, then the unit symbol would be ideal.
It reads 84 bpm
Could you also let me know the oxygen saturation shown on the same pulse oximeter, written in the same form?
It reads 95 %
